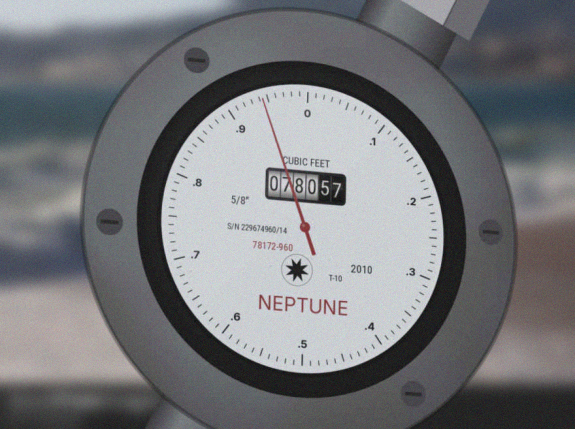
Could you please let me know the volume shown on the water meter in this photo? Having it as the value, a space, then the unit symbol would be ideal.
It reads 78056.94 ft³
